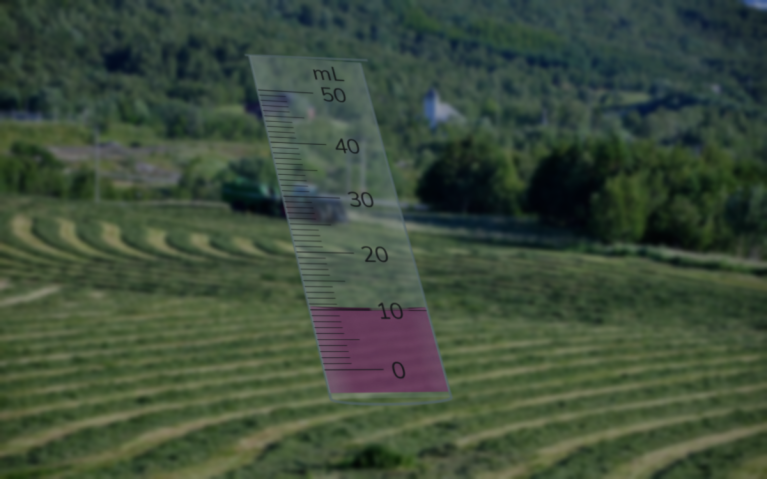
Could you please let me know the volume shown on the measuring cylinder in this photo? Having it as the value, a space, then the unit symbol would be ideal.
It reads 10 mL
